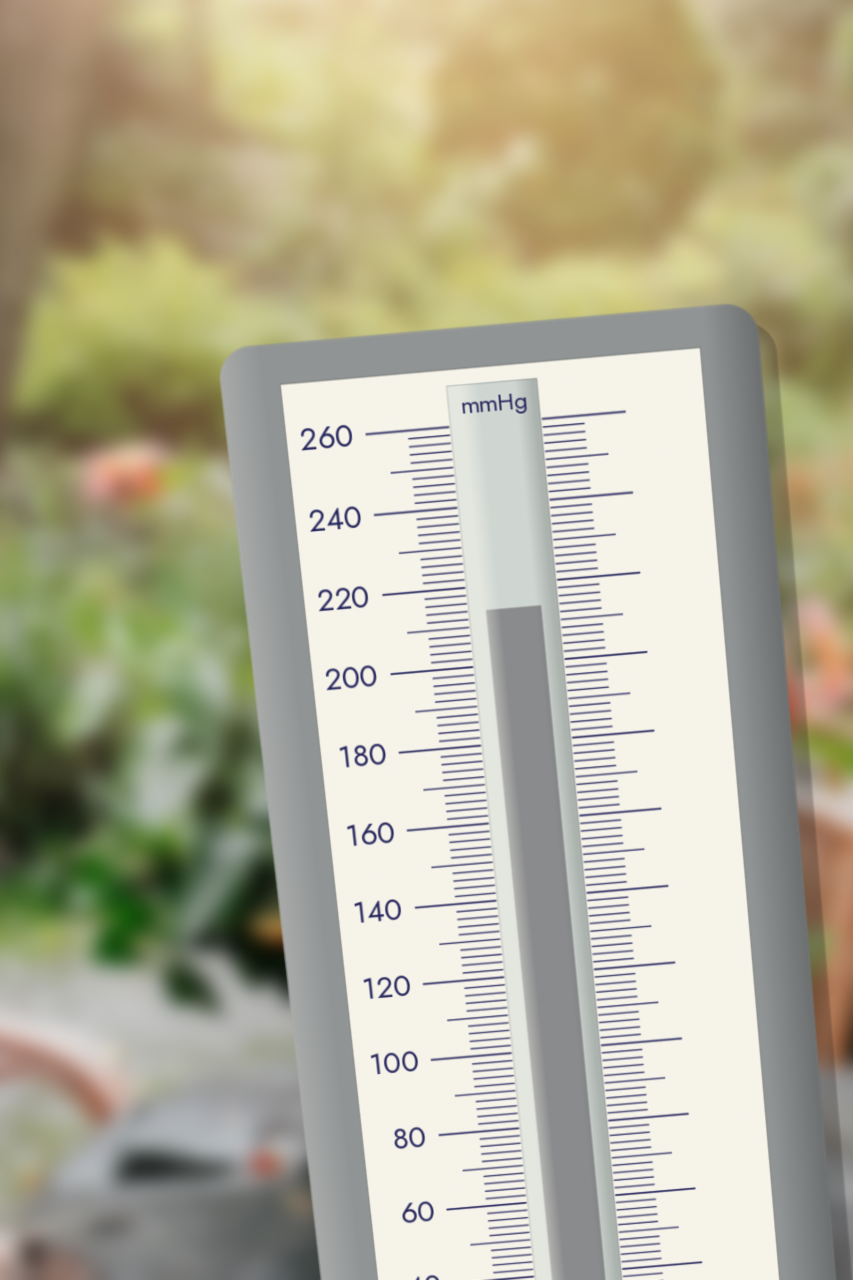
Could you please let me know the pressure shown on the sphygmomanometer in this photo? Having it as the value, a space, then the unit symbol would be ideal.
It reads 214 mmHg
